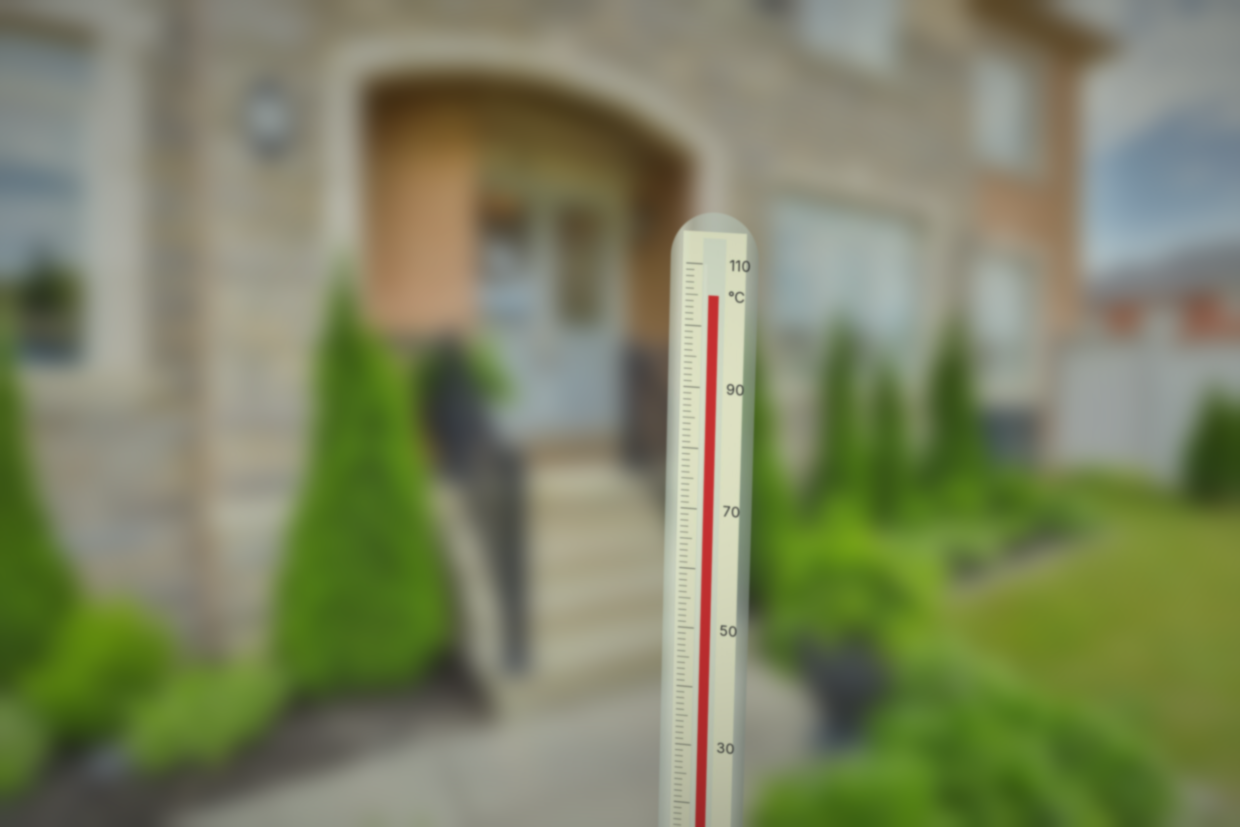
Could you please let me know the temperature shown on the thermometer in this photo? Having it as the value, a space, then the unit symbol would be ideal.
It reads 105 °C
